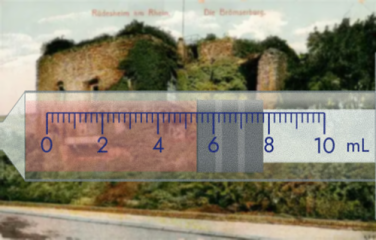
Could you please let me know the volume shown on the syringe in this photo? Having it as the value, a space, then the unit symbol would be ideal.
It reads 5.4 mL
